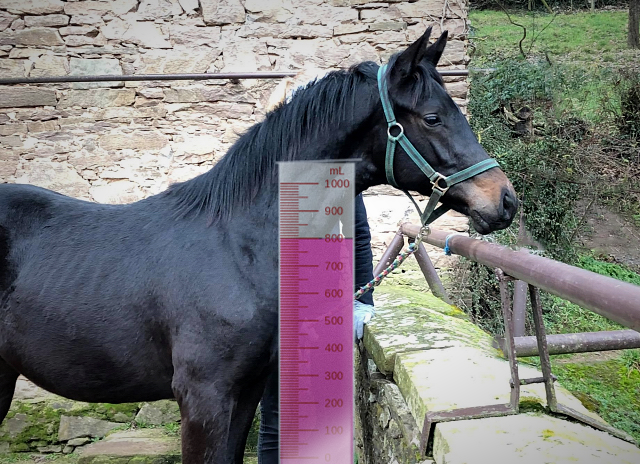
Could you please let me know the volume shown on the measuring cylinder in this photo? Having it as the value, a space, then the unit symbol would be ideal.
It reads 800 mL
